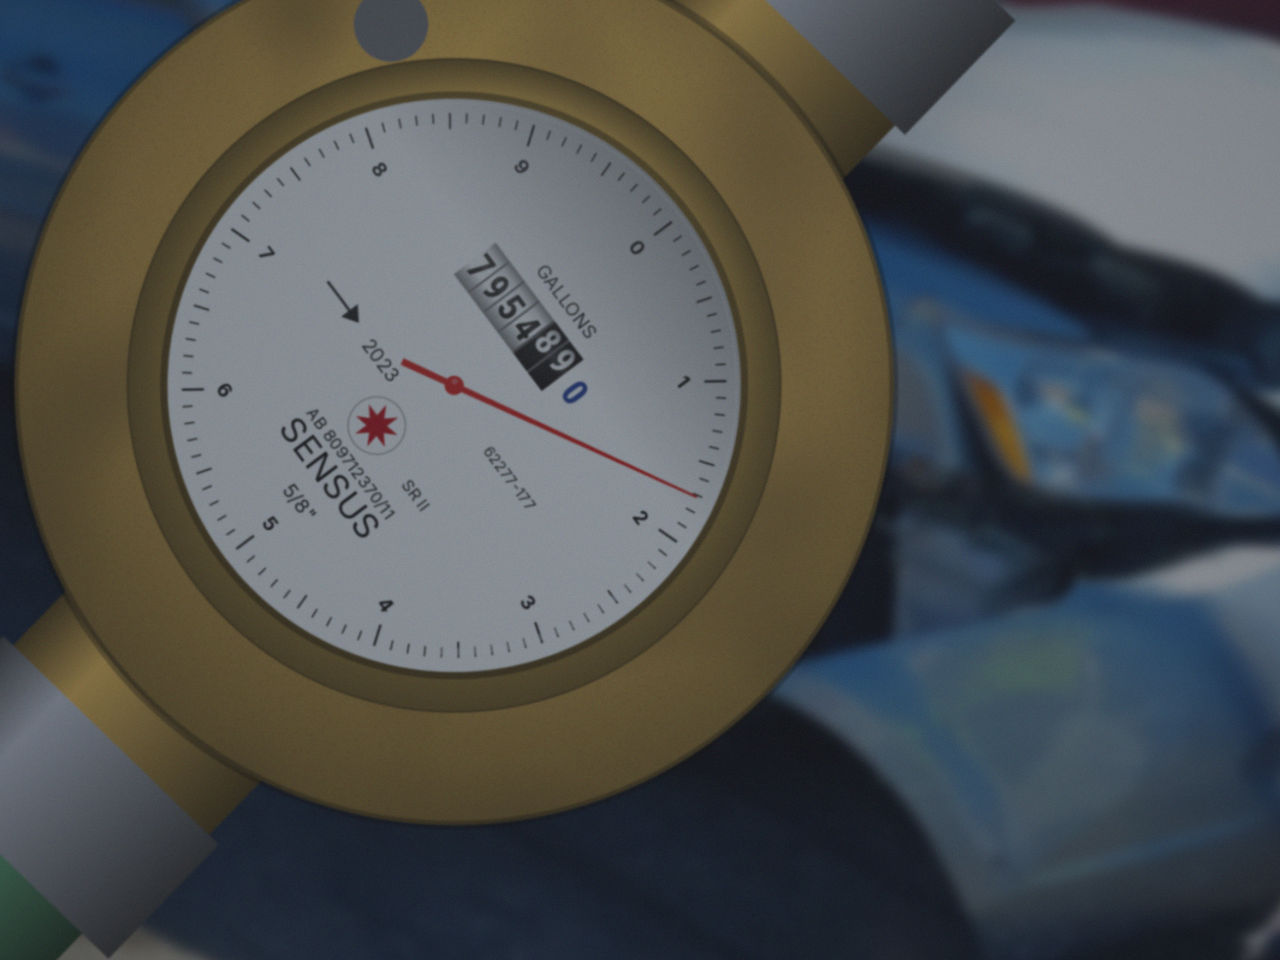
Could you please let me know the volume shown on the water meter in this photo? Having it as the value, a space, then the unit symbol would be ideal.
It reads 7954891.7 gal
